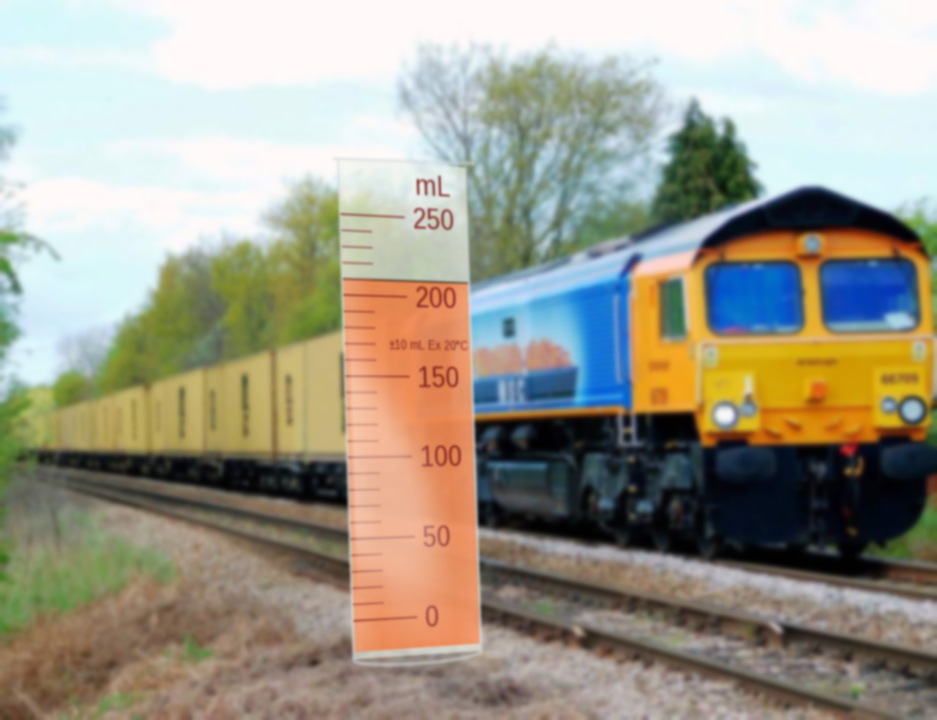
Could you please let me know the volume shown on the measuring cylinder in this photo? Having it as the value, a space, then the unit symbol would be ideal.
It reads 210 mL
